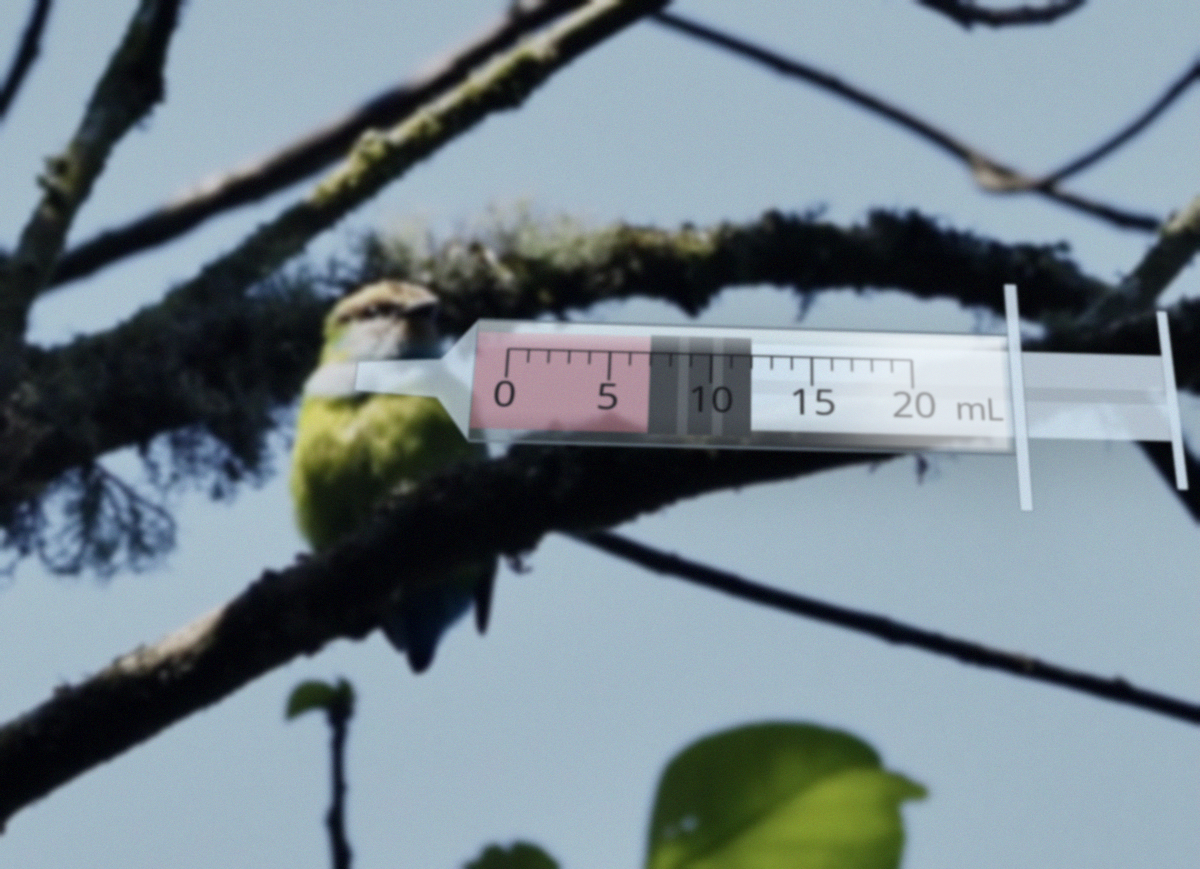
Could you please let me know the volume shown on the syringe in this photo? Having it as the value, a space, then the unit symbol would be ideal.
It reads 7 mL
